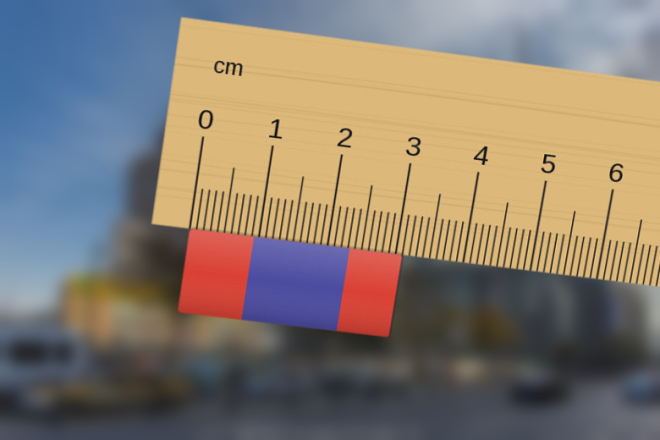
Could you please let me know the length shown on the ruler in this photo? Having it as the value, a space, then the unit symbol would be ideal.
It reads 3.1 cm
